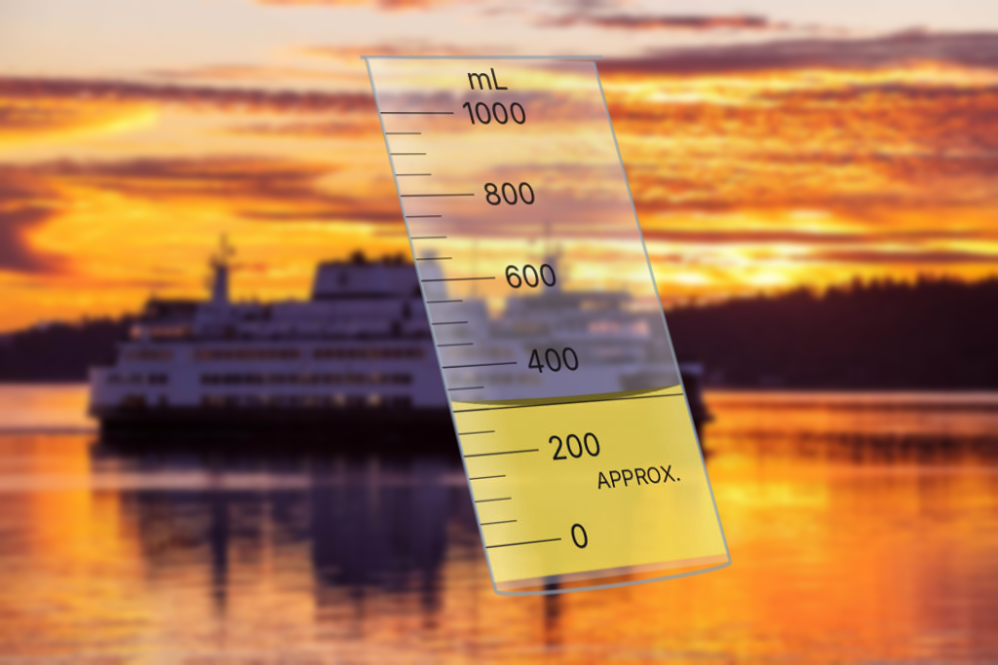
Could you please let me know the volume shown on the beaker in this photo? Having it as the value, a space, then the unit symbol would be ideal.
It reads 300 mL
